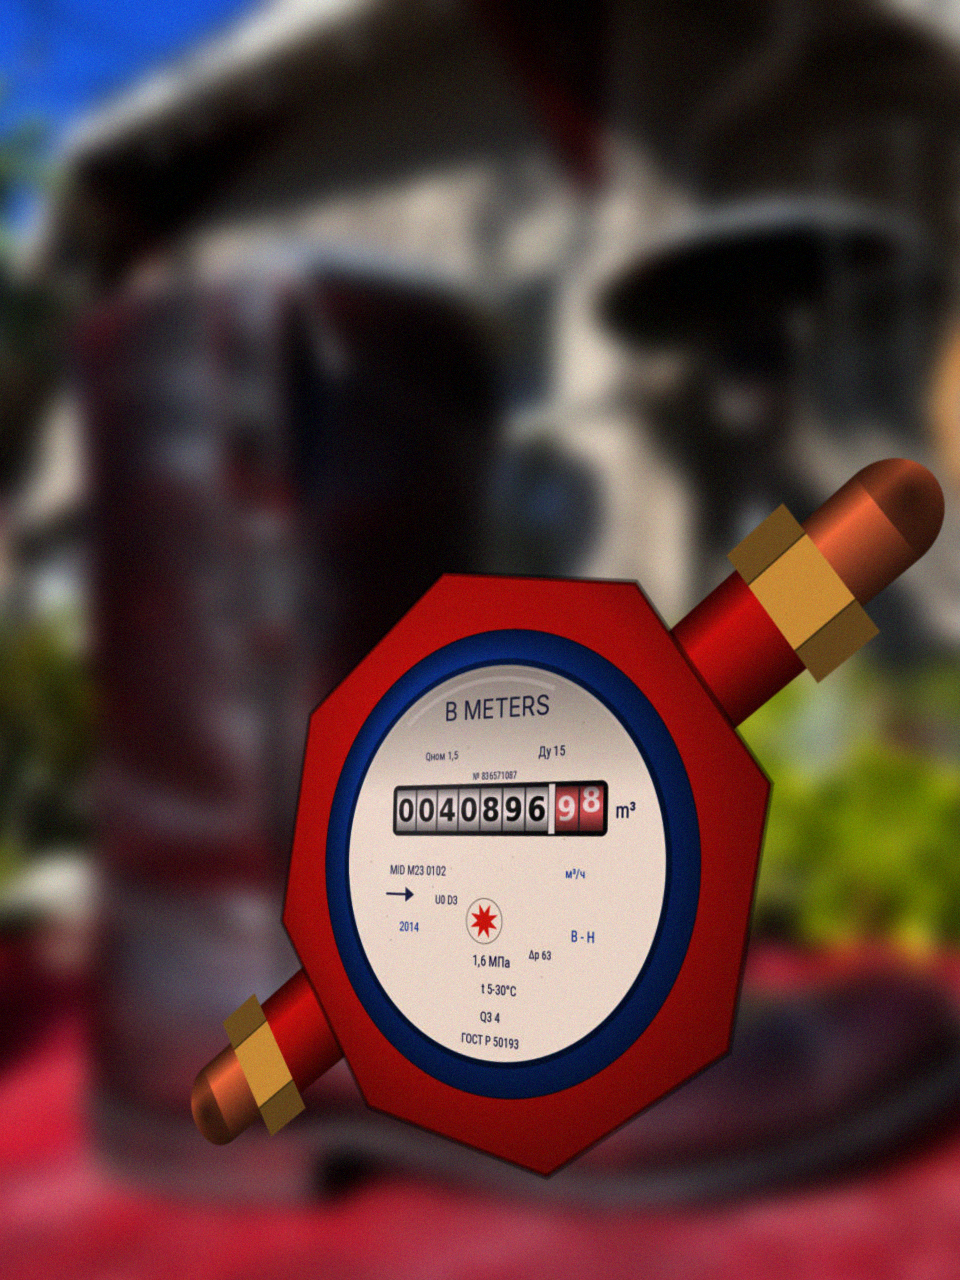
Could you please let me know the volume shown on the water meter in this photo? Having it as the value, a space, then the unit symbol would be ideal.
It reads 40896.98 m³
